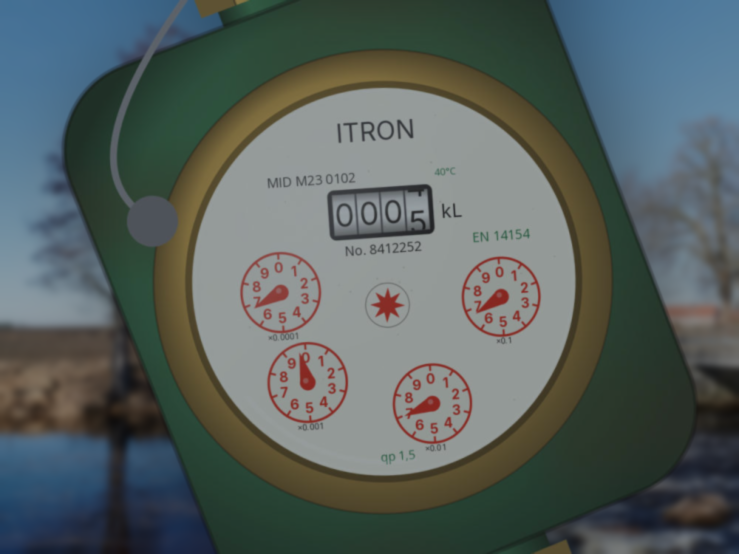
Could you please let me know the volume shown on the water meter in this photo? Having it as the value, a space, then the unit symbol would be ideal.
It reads 4.6696 kL
